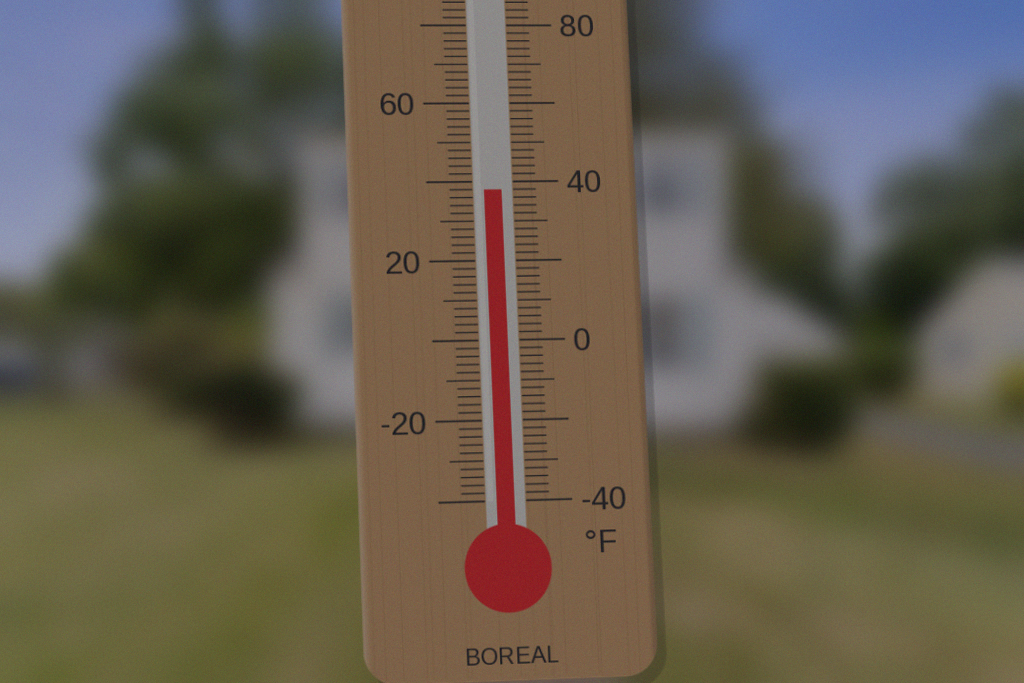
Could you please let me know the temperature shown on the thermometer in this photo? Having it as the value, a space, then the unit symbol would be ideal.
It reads 38 °F
